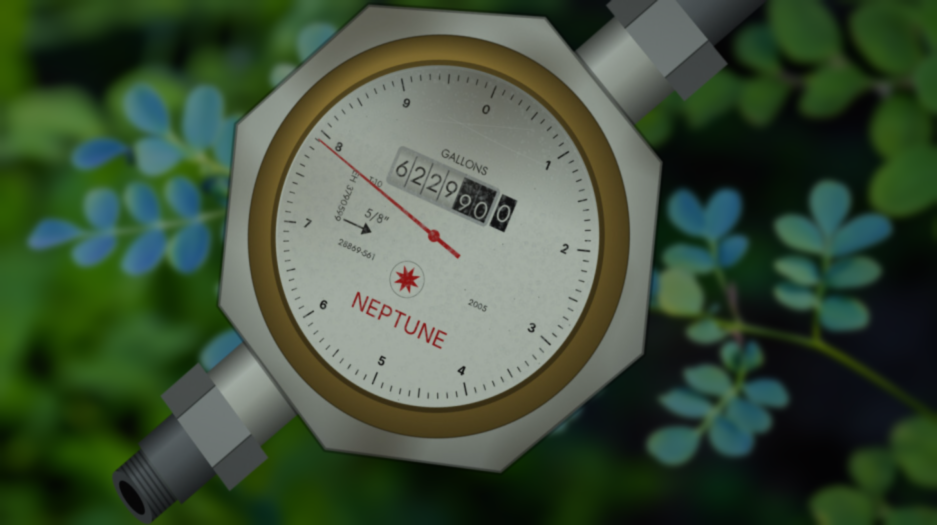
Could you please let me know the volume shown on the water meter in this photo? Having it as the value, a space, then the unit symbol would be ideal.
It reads 6229897.9 gal
